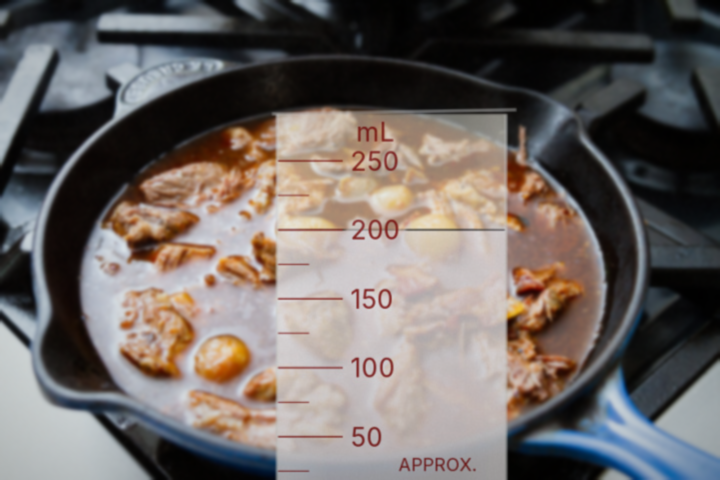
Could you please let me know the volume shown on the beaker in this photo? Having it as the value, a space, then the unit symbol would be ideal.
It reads 200 mL
